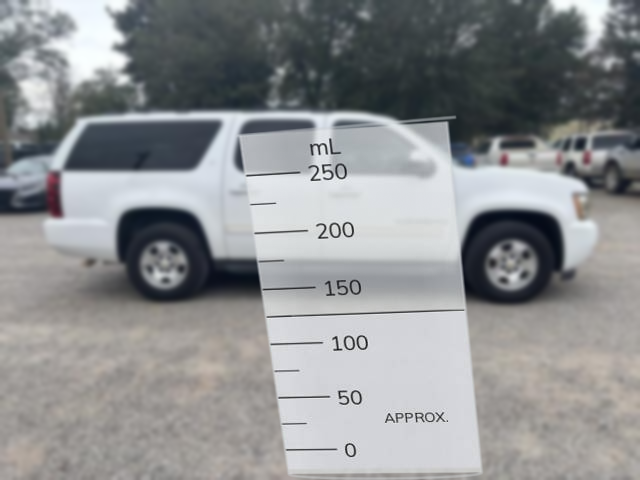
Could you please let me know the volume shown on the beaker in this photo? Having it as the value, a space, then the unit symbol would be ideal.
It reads 125 mL
